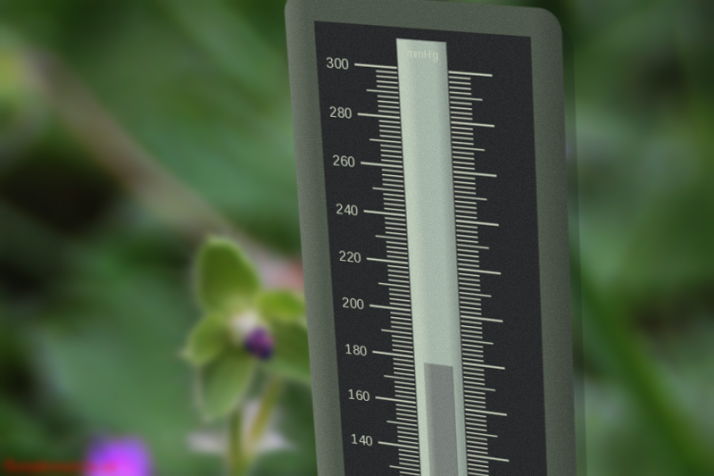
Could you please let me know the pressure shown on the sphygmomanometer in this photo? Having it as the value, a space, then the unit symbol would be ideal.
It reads 178 mmHg
